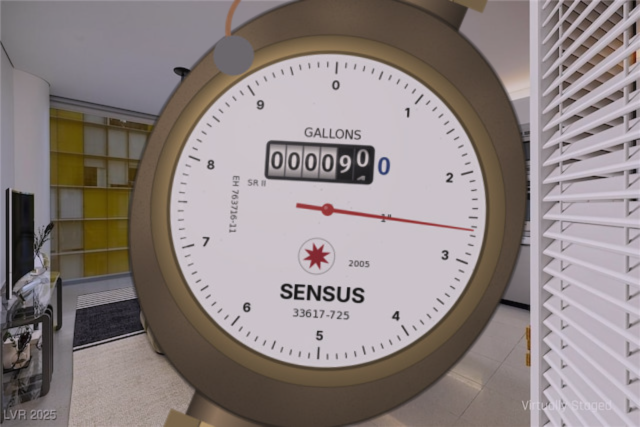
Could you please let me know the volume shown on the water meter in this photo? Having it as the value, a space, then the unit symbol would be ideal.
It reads 902.6 gal
